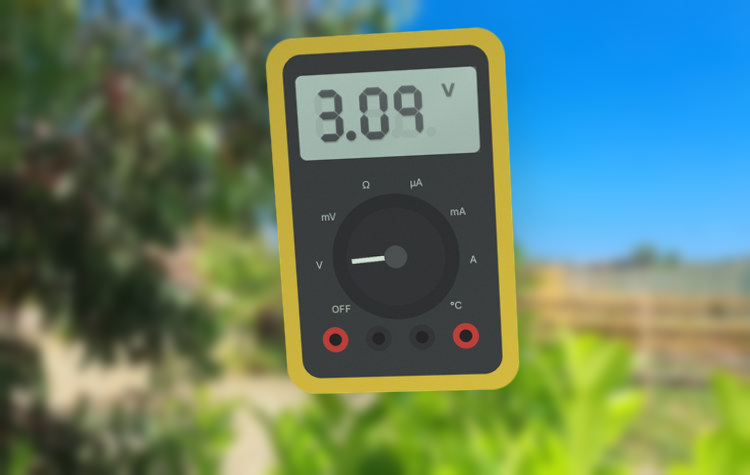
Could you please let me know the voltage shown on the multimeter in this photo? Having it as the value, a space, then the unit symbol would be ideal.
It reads 3.09 V
